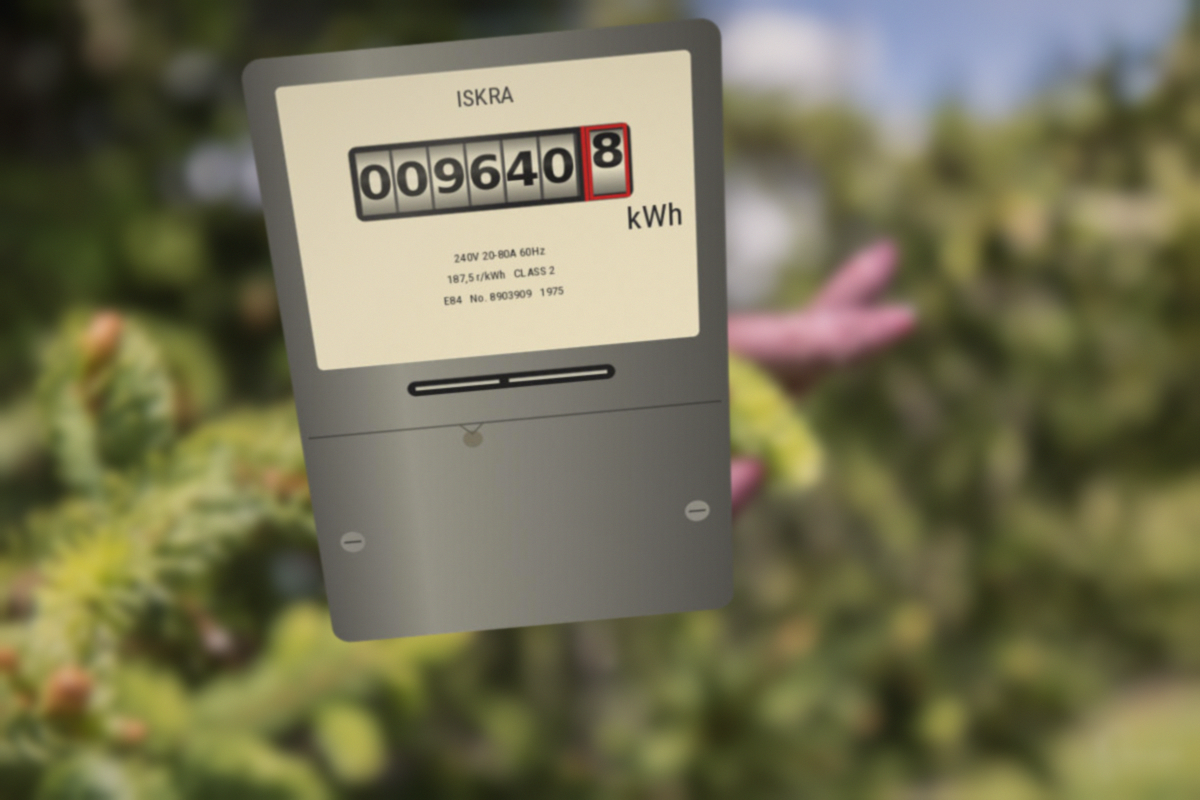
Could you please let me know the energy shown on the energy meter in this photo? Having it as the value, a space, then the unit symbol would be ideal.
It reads 9640.8 kWh
